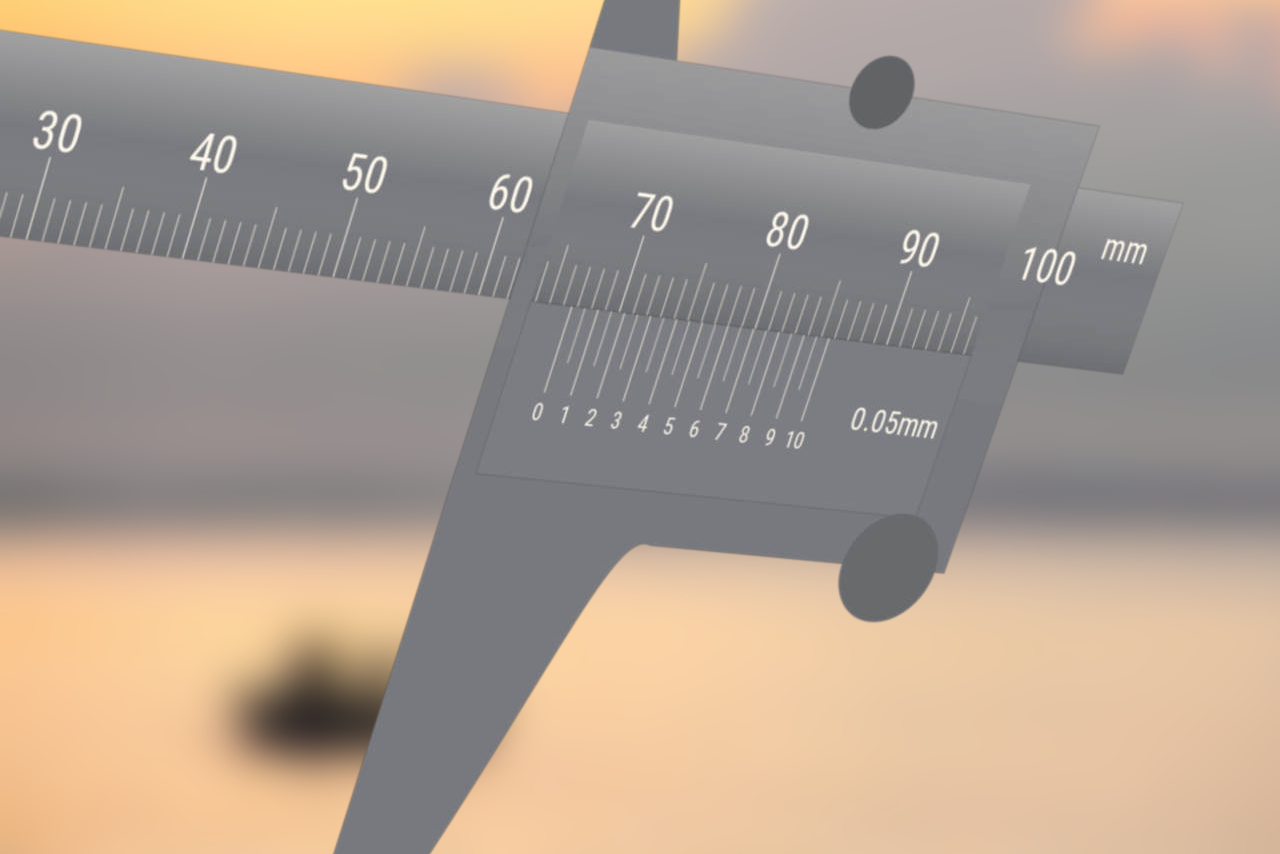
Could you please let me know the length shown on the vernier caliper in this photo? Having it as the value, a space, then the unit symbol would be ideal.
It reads 66.6 mm
